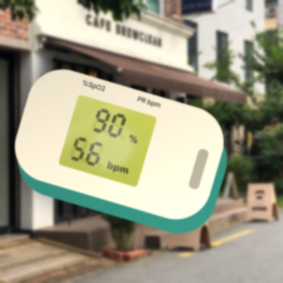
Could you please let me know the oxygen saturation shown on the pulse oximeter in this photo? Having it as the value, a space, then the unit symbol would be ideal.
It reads 90 %
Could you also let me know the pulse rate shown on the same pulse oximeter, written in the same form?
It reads 56 bpm
